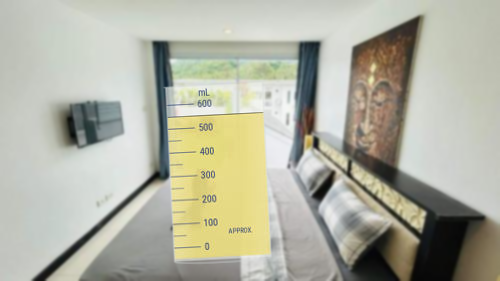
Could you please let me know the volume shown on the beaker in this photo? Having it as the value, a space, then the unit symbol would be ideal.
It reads 550 mL
